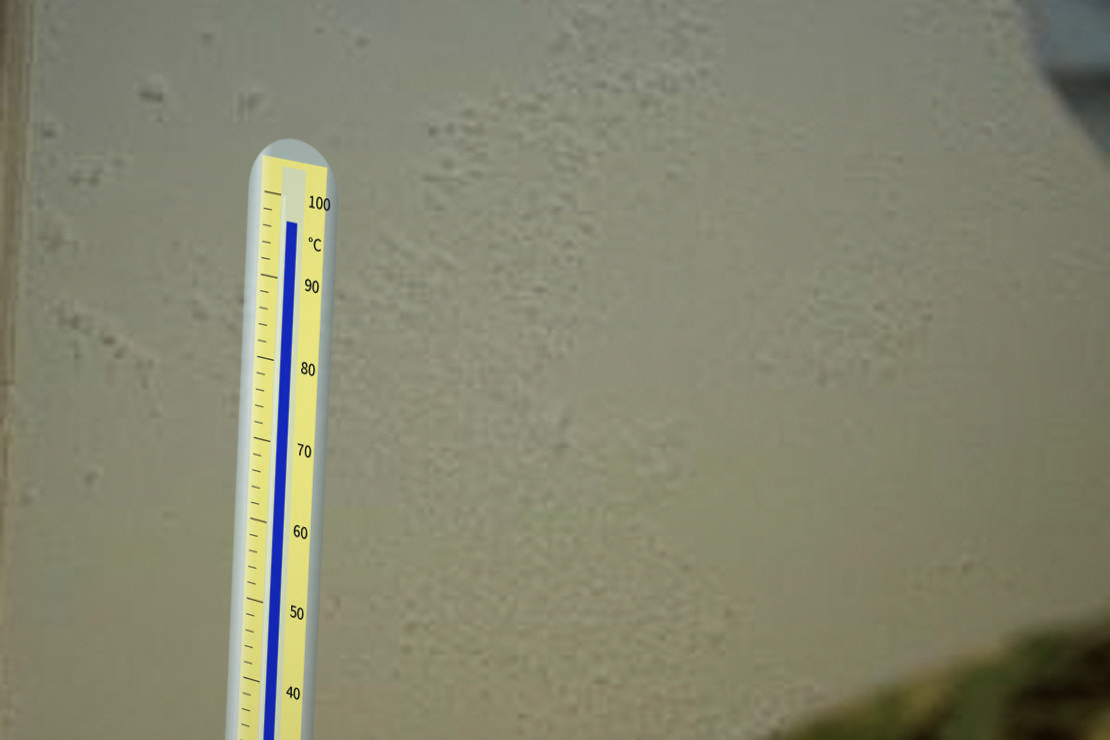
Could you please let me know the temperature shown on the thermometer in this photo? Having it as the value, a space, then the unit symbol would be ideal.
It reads 97 °C
